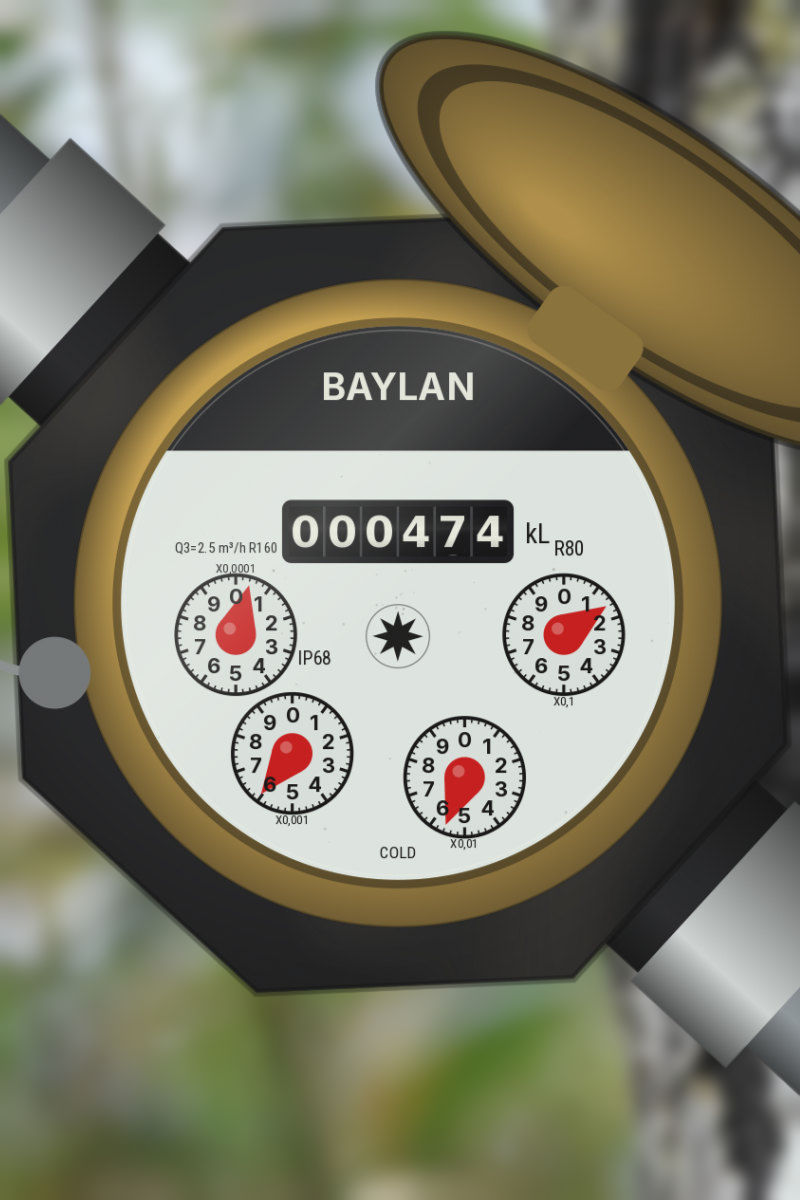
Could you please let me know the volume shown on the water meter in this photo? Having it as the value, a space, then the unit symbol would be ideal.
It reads 474.1560 kL
